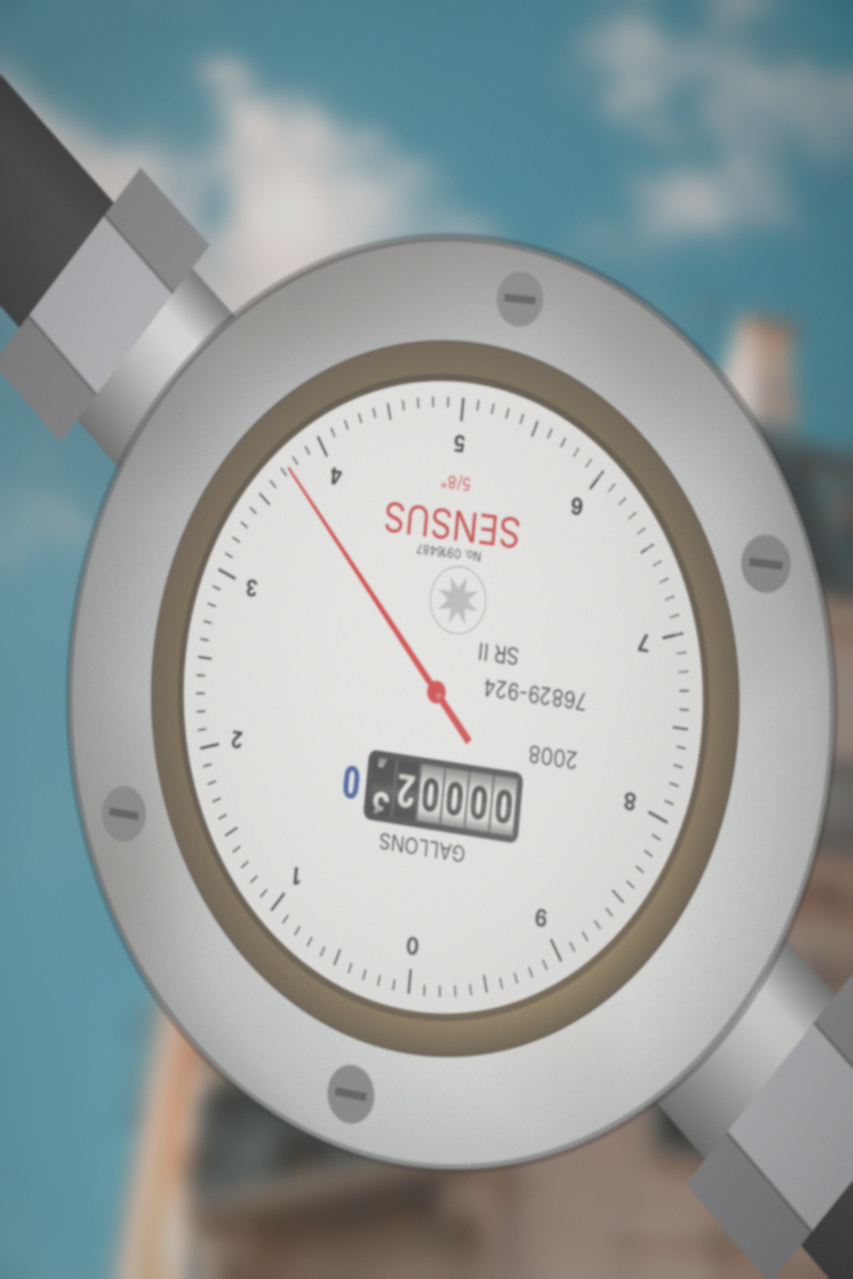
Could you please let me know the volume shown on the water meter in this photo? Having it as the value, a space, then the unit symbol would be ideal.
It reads 233.7 gal
